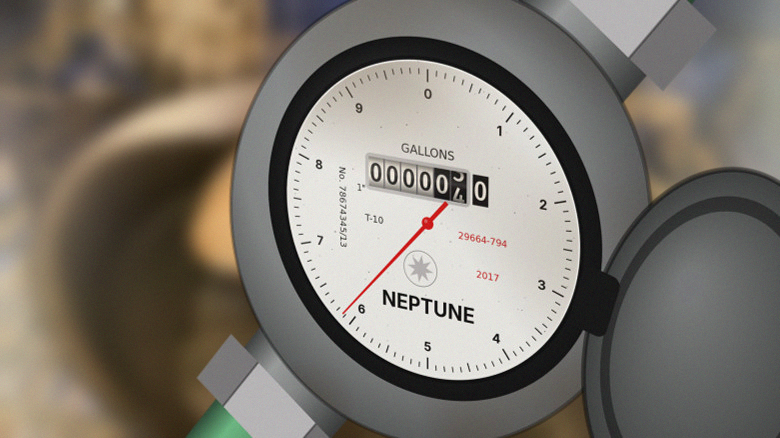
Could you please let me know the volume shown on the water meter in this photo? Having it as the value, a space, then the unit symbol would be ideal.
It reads 36.1 gal
